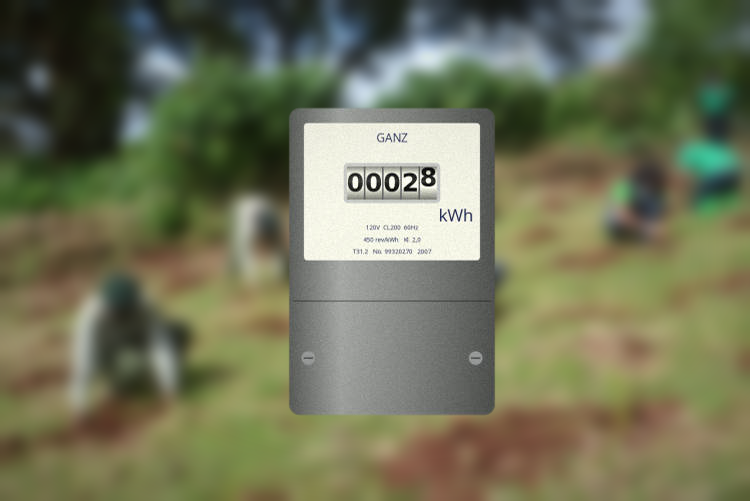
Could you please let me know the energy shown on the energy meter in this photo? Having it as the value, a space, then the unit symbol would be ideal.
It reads 28 kWh
